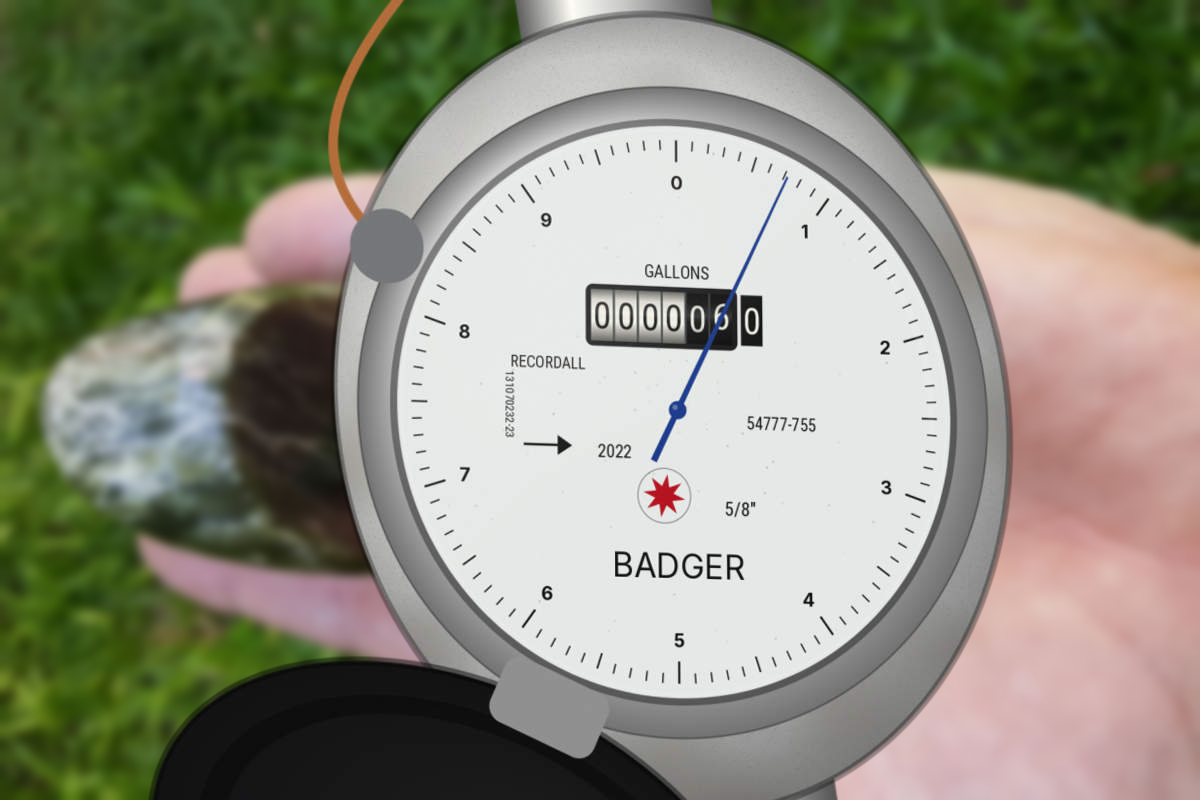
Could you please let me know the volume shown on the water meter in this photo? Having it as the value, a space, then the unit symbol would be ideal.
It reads 60.7 gal
